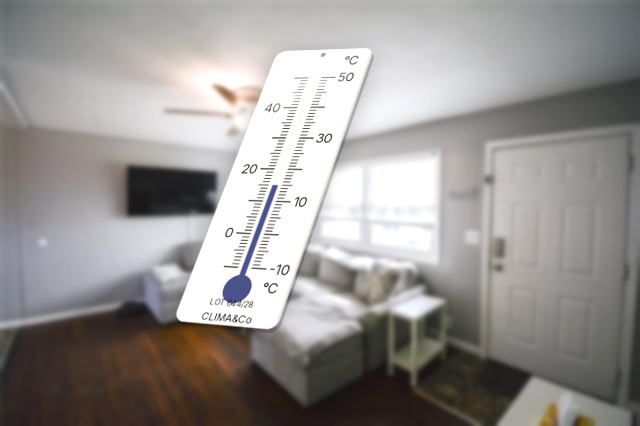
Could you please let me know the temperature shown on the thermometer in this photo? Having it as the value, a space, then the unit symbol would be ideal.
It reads 15 °C
